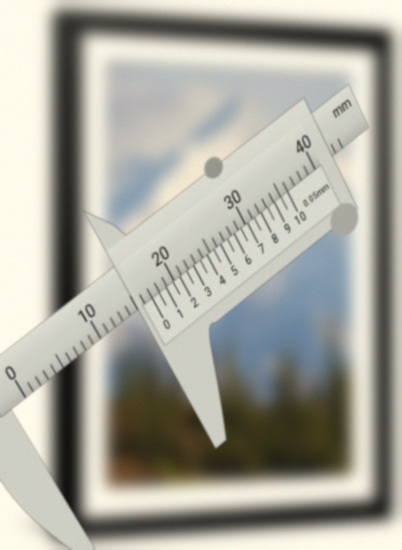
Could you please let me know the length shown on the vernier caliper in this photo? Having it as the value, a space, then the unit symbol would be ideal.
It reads 17.0 mm
